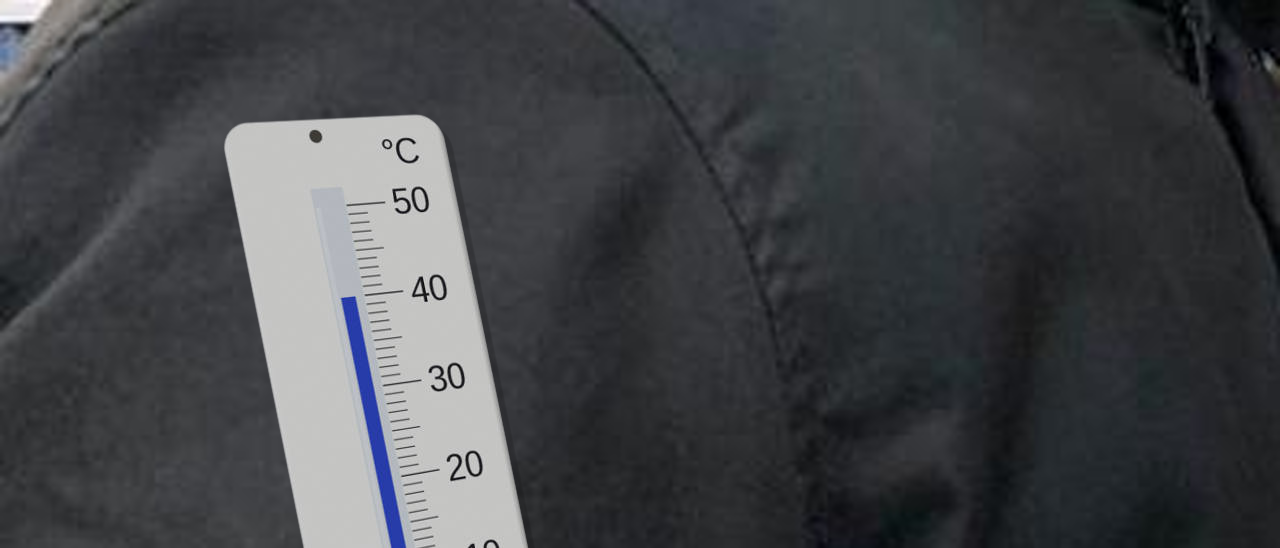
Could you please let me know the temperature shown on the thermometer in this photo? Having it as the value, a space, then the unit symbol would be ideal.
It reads 40 °C
